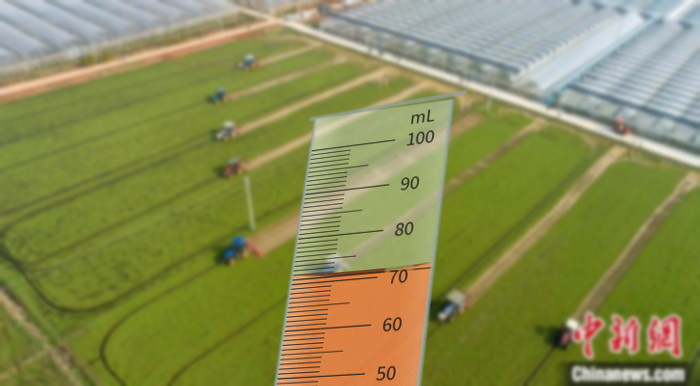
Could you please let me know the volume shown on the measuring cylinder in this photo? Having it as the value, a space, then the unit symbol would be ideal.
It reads 71 mL
